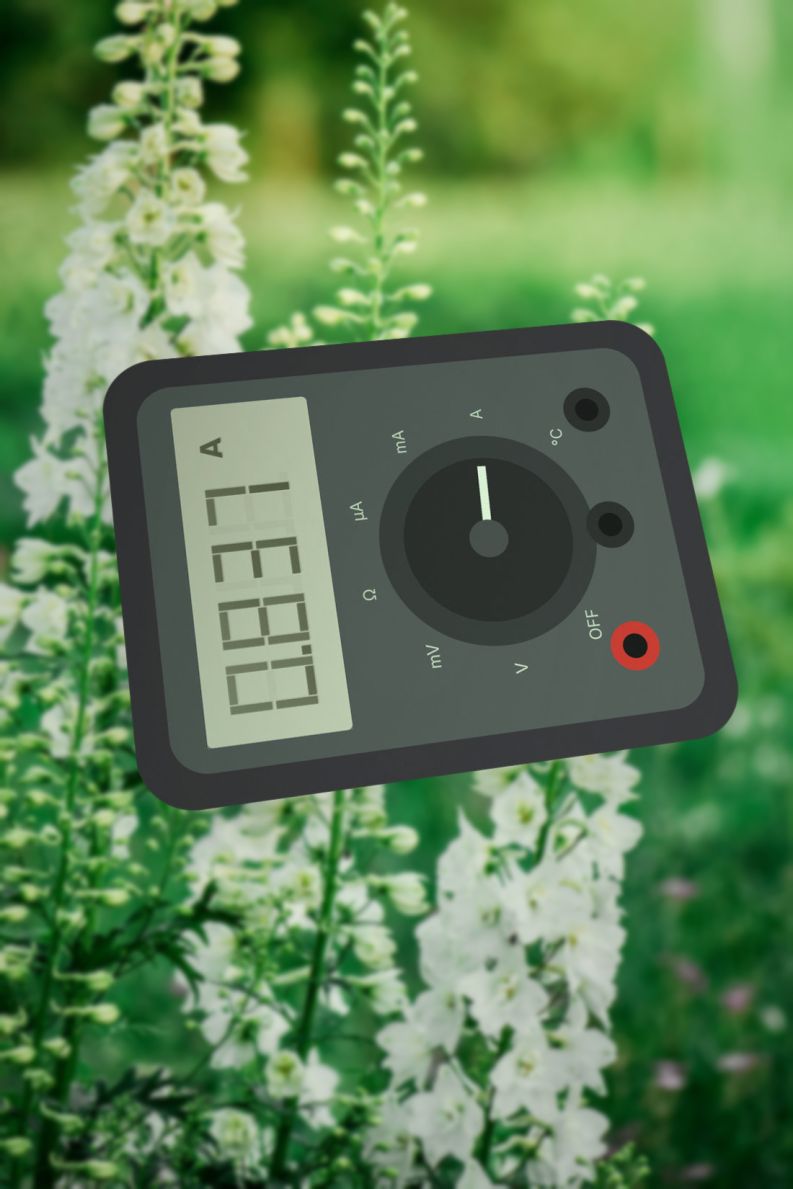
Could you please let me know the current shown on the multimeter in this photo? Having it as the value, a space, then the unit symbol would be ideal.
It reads 0.837 A
